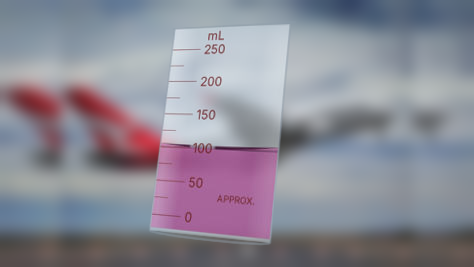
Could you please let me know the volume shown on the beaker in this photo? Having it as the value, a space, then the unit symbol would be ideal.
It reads 100 mL
